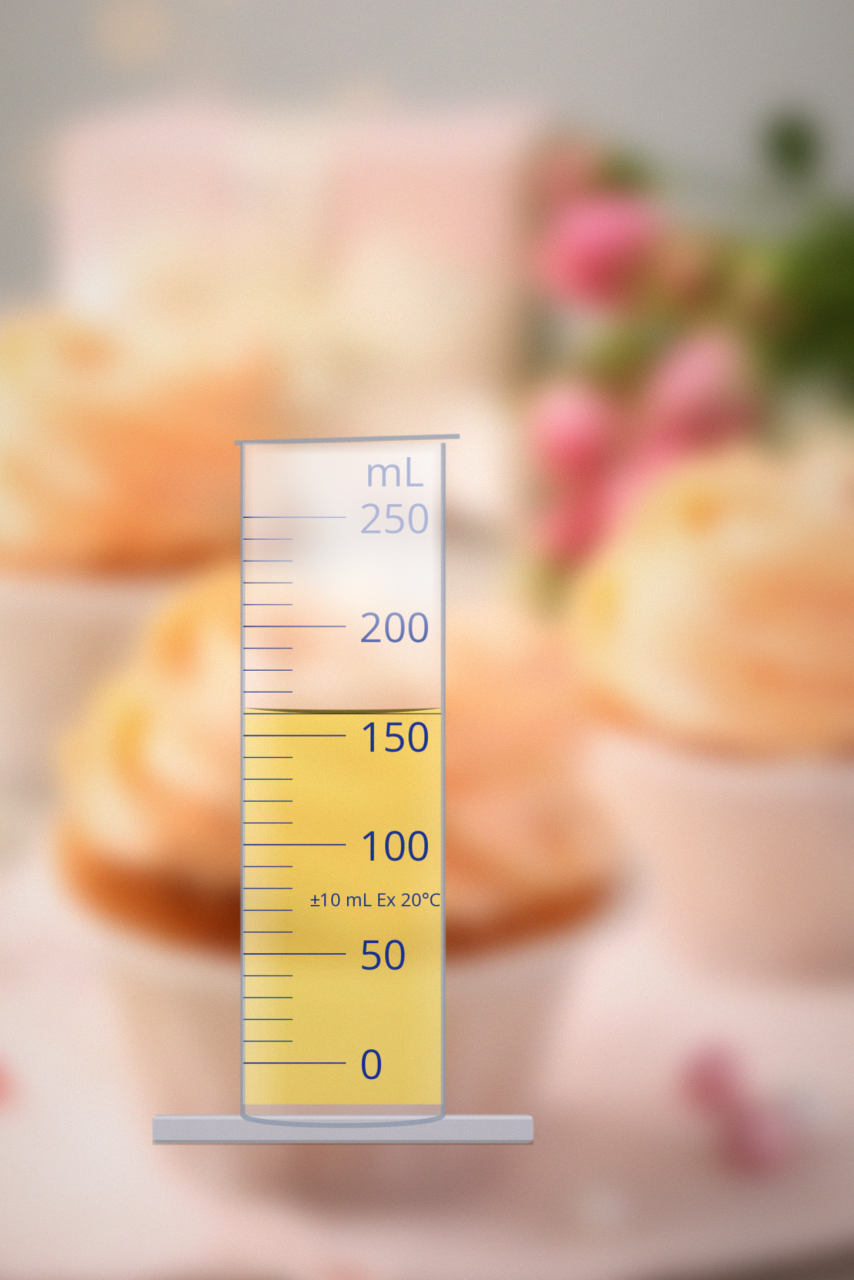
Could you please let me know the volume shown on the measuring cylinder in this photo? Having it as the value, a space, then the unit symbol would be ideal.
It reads 160 mL
